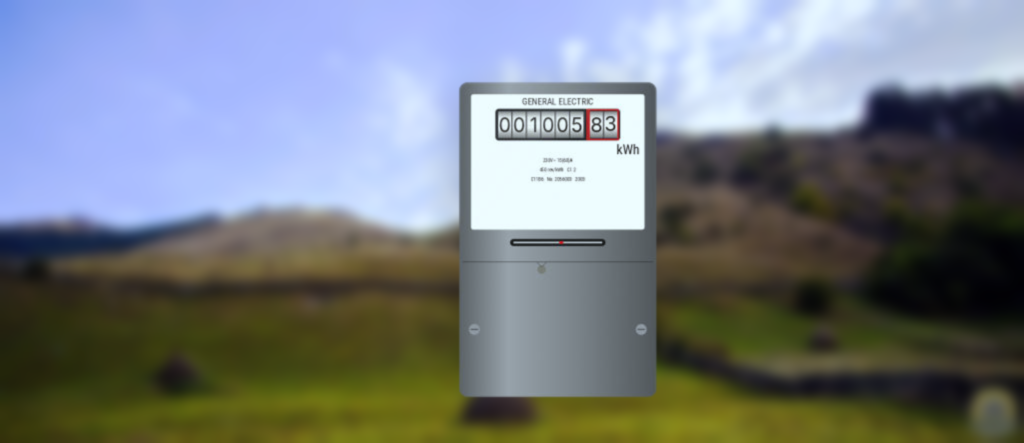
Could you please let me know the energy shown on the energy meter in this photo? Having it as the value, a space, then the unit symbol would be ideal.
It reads 1005.83 kWh
